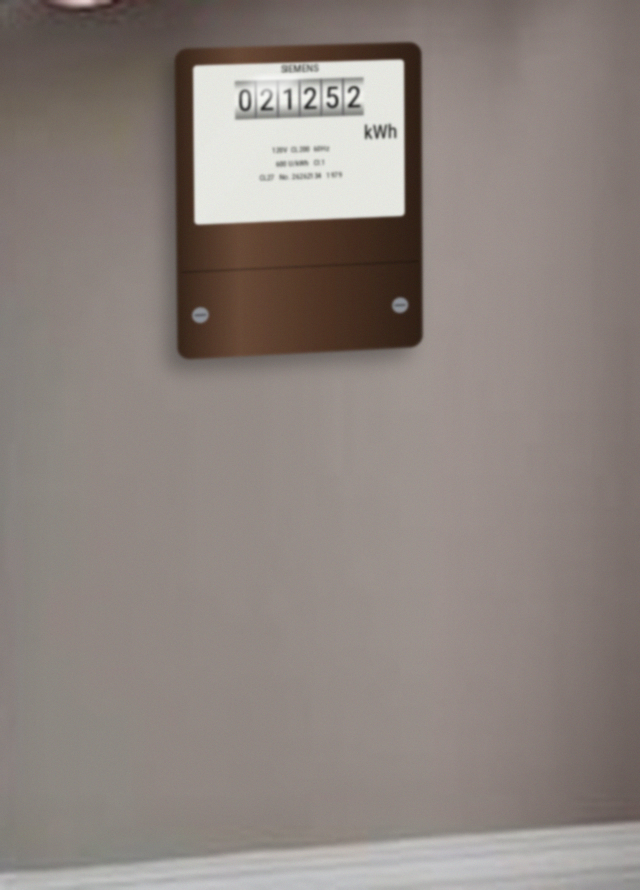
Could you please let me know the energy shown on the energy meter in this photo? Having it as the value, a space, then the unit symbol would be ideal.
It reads 21252 kWh
